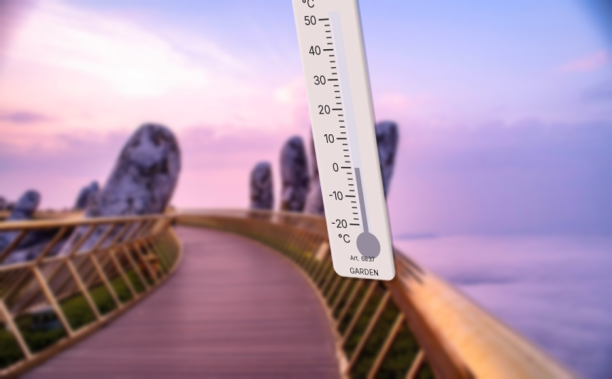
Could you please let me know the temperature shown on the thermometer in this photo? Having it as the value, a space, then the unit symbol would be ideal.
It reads 0 °C
